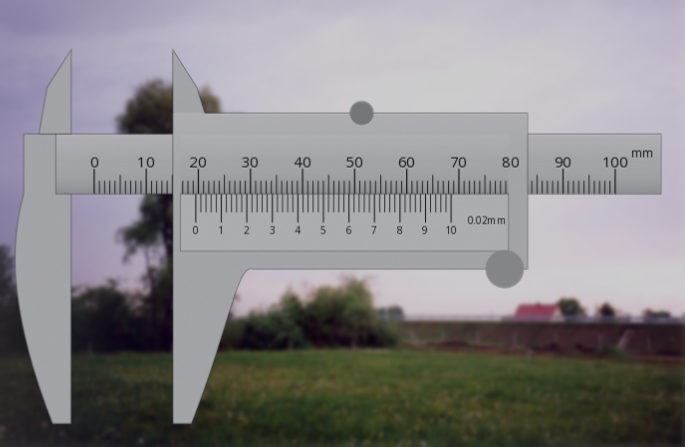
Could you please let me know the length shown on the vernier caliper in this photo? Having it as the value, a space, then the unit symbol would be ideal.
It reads 19.5 mm
